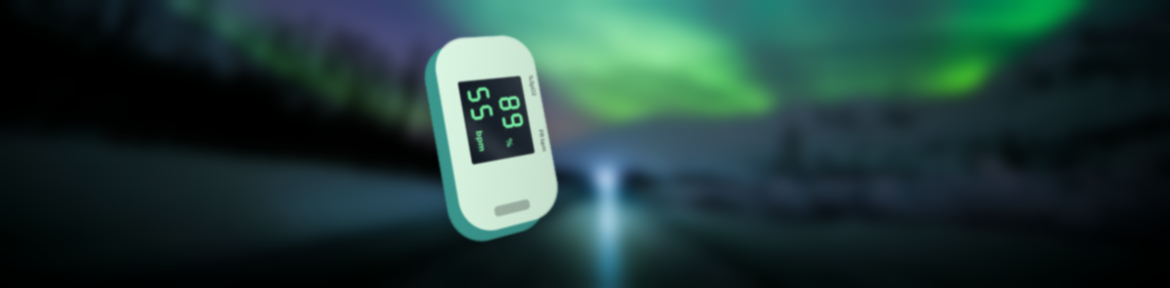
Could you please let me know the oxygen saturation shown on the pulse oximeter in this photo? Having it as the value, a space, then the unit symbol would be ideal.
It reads 89 %
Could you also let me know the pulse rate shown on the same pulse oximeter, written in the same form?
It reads 55 bpm
